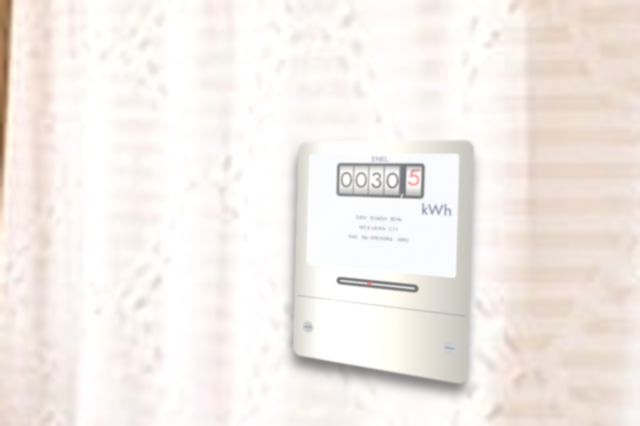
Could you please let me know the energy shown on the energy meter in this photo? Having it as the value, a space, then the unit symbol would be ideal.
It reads 30.5 kWh
